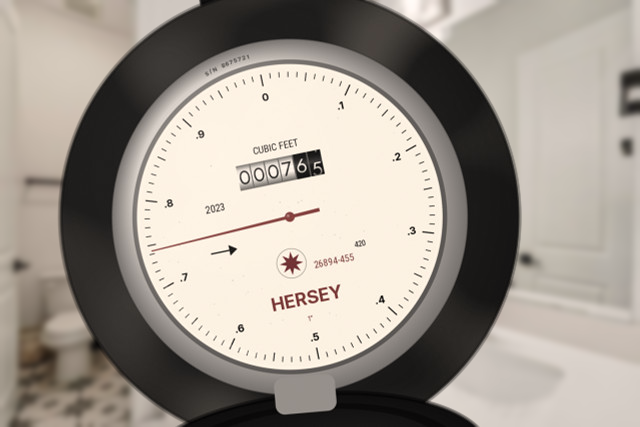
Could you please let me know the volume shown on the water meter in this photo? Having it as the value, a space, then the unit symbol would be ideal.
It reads 764.74 ft³
